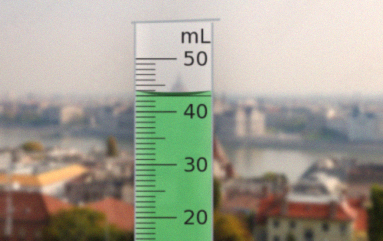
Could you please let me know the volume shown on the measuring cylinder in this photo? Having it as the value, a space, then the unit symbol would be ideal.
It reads 43 mL
